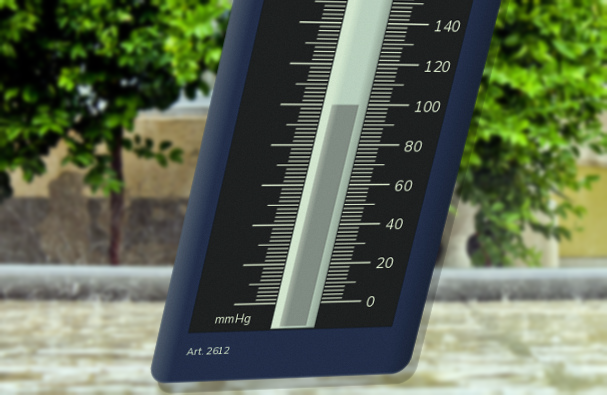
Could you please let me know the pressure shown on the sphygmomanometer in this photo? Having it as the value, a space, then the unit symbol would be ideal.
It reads 100 mmHg
